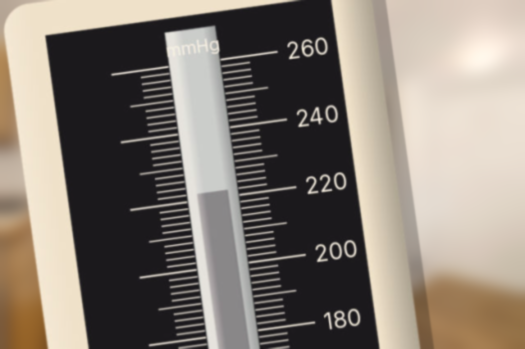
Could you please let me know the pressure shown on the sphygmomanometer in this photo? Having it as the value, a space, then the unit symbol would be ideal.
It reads 222 mmHg
